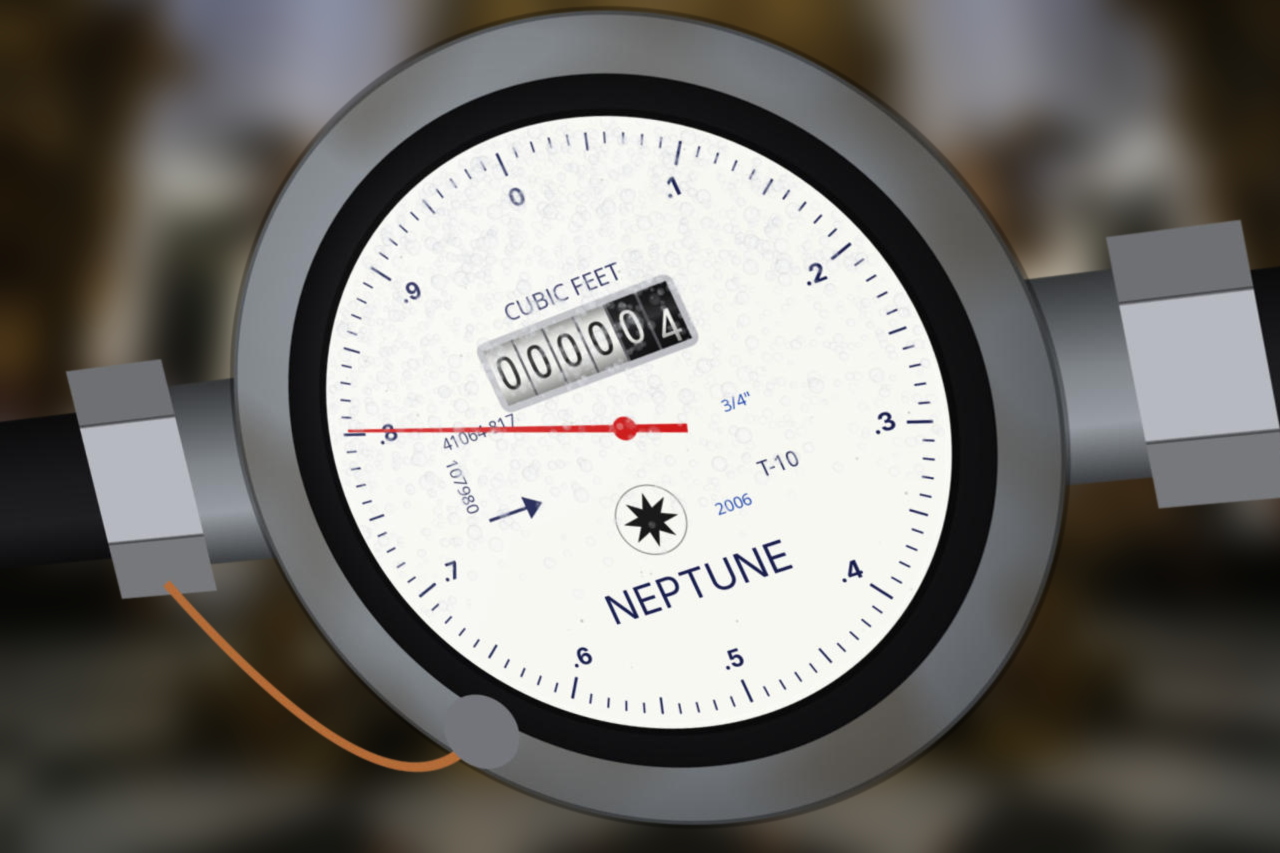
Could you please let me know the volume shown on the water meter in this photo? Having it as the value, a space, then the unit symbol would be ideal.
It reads 3.80 ft³
